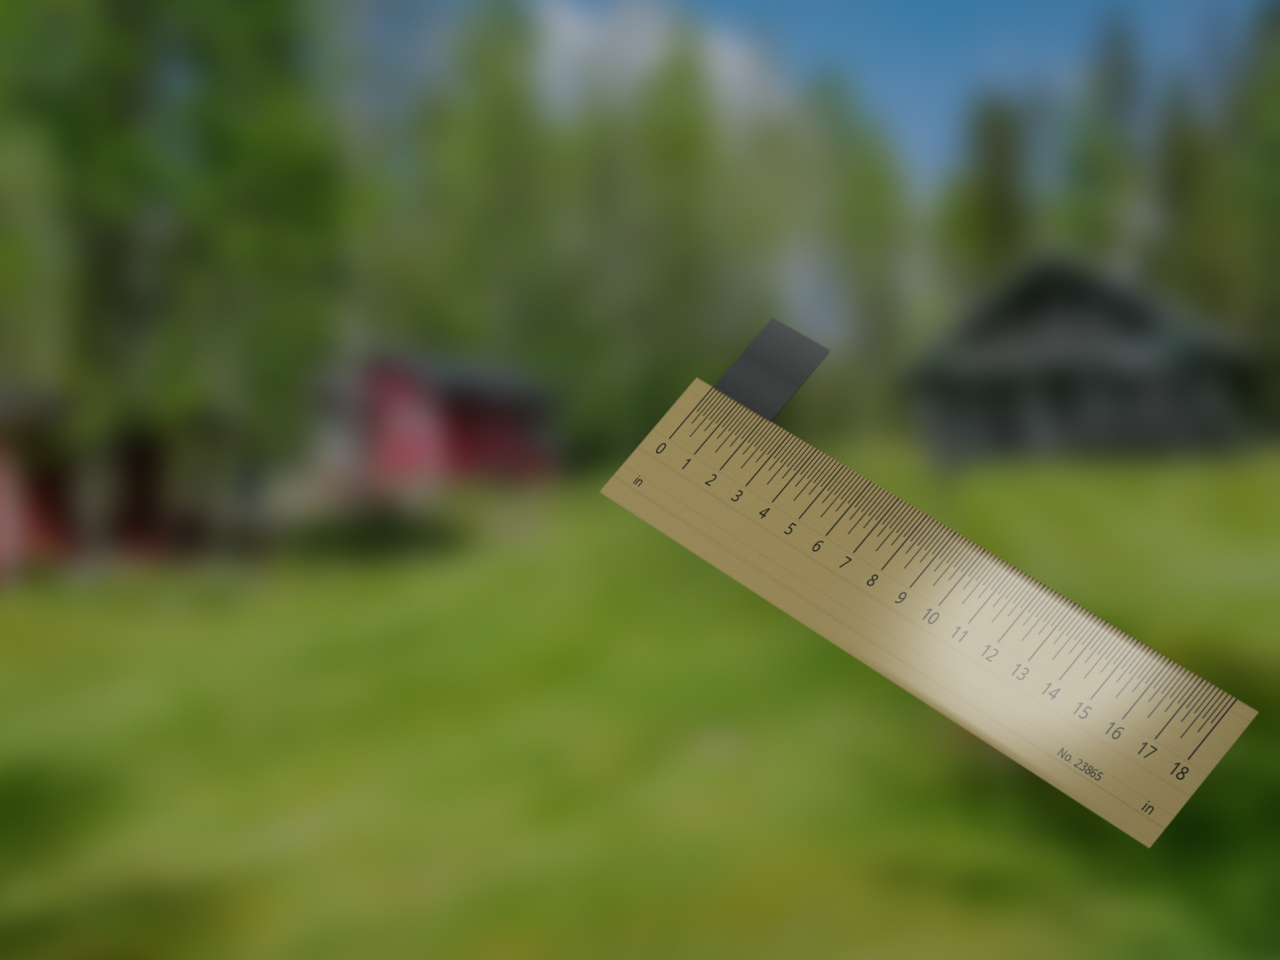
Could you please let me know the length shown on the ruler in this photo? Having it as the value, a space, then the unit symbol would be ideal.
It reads 2.25 in
